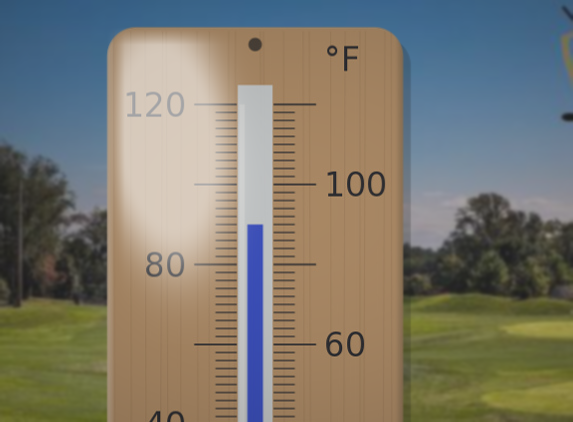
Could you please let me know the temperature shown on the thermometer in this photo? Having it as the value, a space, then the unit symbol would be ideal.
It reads 90 °F
